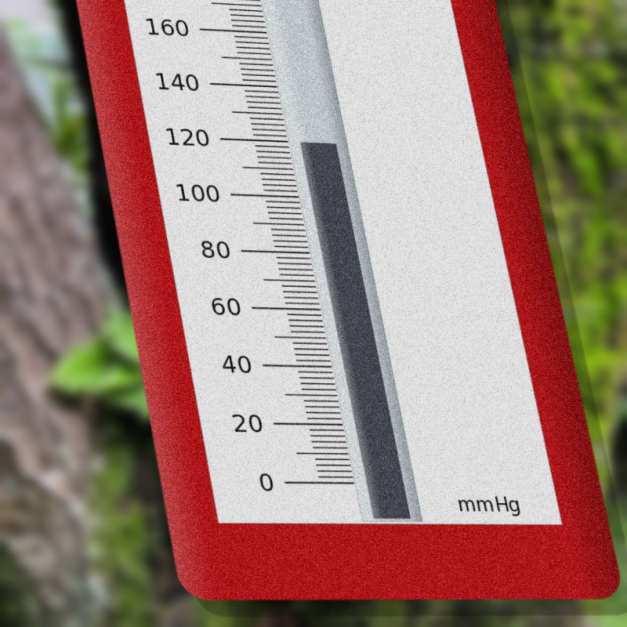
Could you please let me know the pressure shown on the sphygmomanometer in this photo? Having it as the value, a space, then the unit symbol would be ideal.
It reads 120 mmHg
